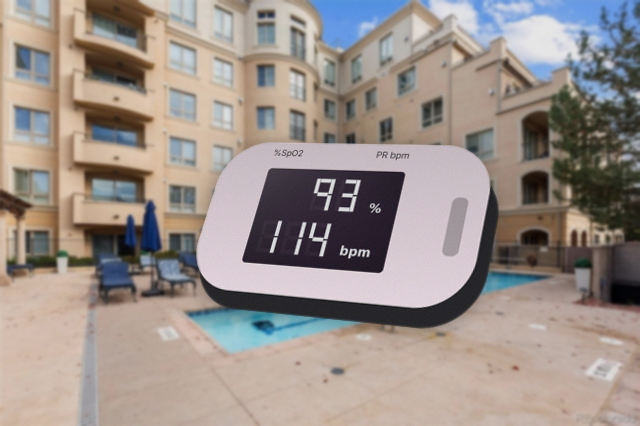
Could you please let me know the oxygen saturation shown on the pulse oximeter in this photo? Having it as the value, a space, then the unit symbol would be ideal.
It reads 93 %
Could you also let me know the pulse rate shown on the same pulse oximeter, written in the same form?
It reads 114 bpm
